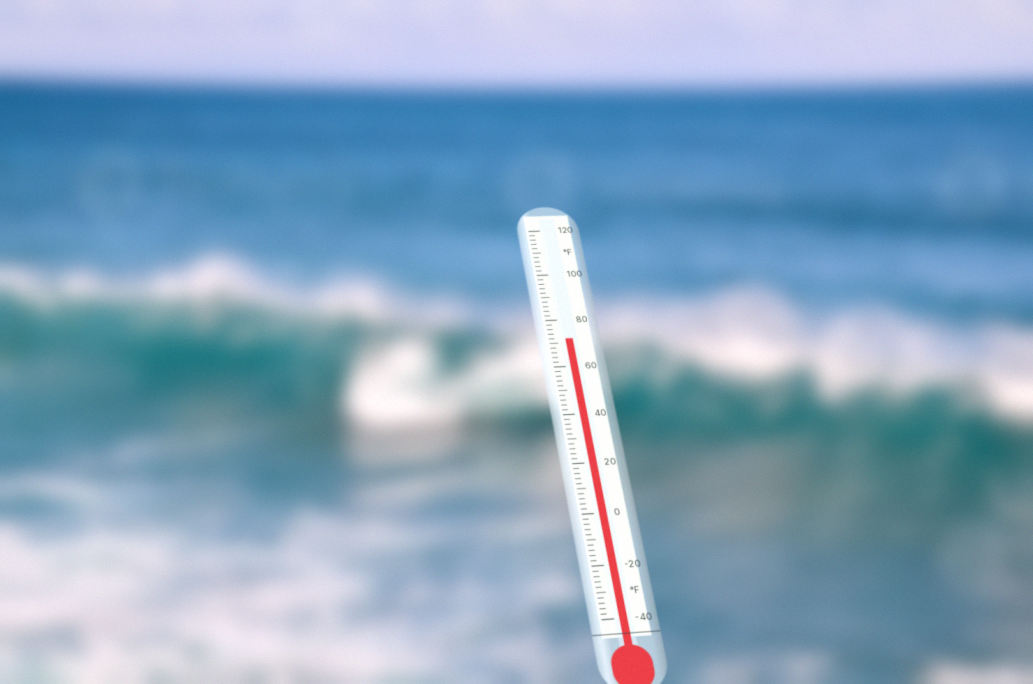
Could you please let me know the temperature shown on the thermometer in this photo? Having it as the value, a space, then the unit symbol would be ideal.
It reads 72 °F
